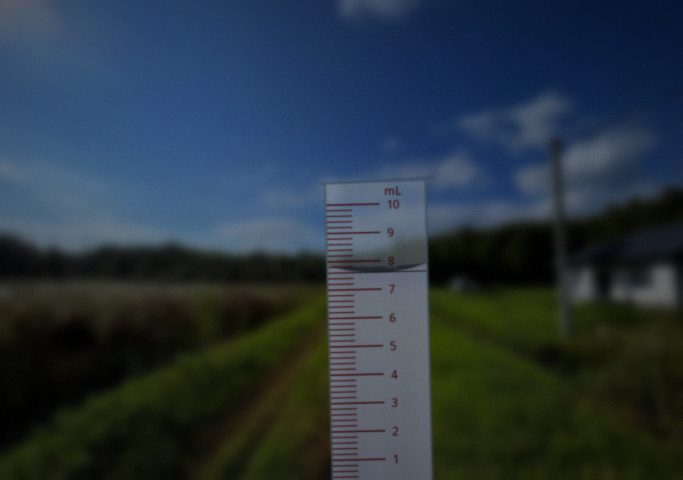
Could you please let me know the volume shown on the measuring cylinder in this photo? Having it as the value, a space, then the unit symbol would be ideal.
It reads 7.6 mL
